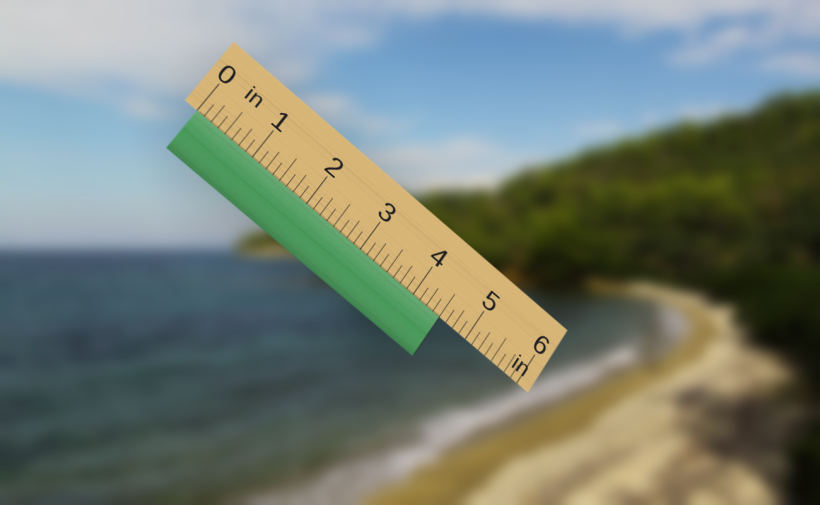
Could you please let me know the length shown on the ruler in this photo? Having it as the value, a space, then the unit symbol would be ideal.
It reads 4.5 in
